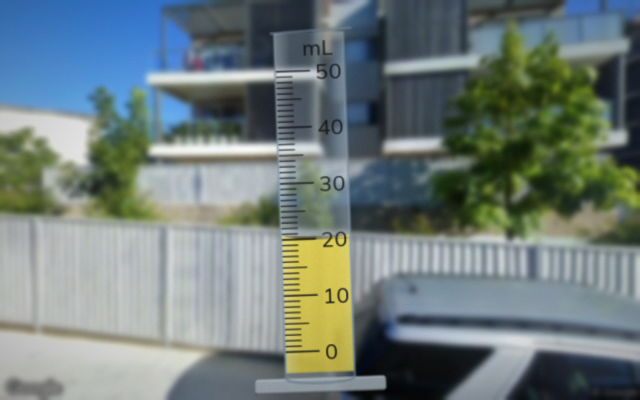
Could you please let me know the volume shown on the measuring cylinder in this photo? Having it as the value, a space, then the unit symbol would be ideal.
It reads 20 mL
